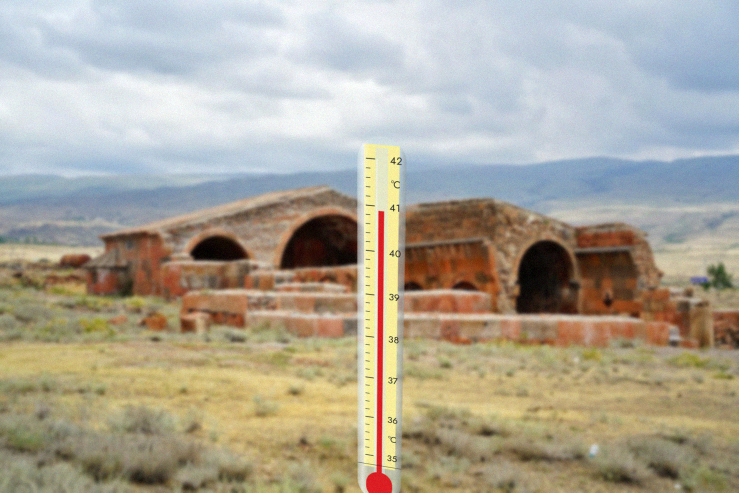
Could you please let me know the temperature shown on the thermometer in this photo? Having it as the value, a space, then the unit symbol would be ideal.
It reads 40.9 °C
